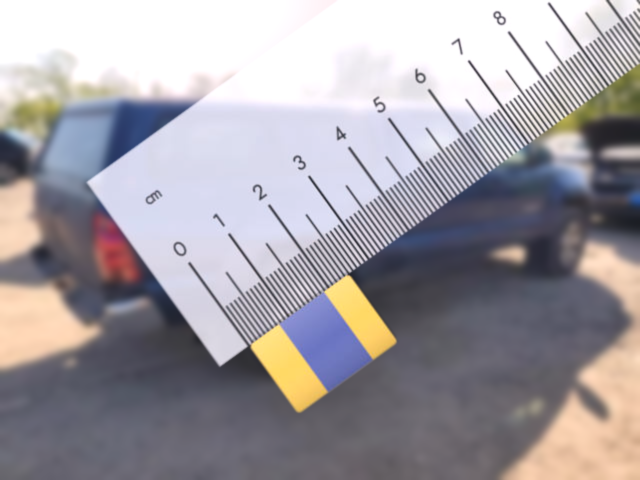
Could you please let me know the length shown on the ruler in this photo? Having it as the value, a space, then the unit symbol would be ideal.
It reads 2.5 cm
